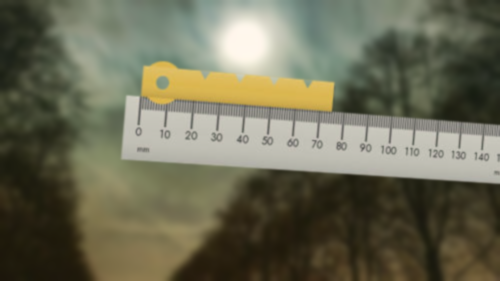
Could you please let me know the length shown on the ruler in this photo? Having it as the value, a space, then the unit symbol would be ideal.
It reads 75 mm
